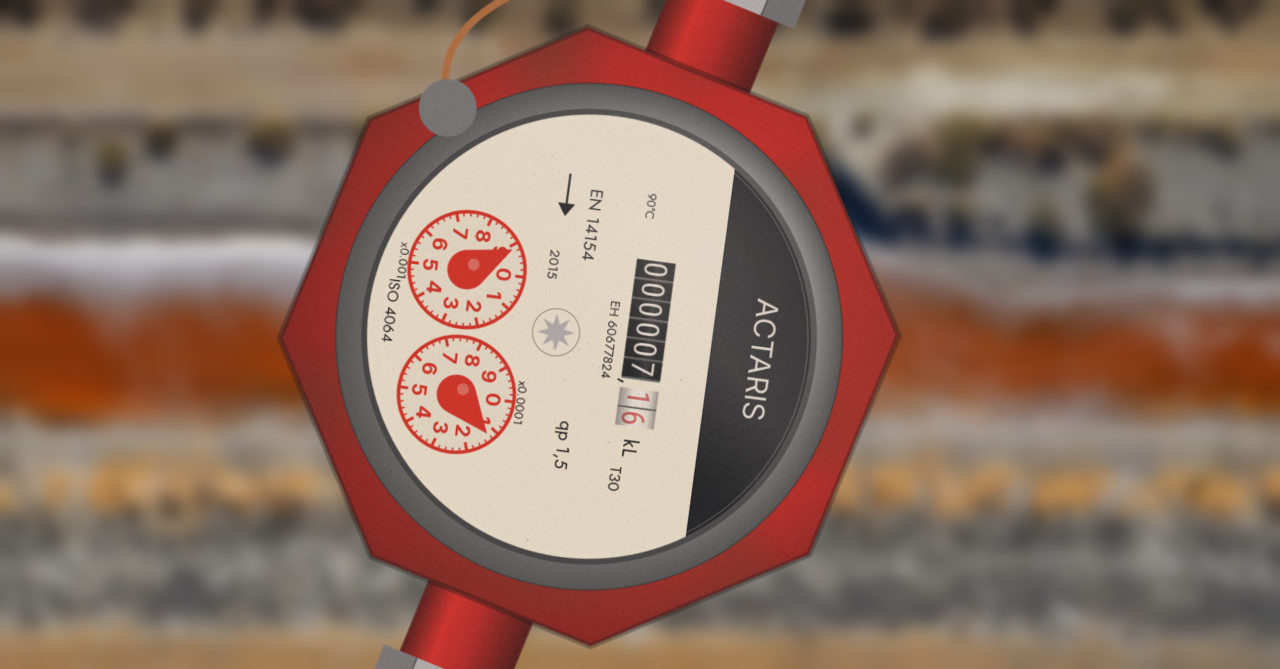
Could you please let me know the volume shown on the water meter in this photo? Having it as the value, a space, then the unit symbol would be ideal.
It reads 7.1591 kL
